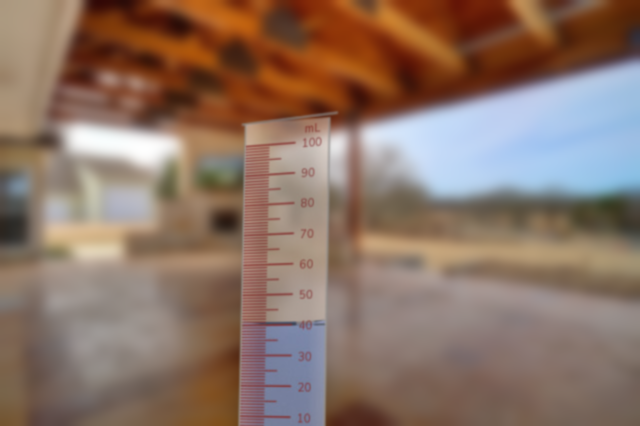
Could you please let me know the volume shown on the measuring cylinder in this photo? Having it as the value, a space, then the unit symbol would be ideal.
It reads 40 mL
